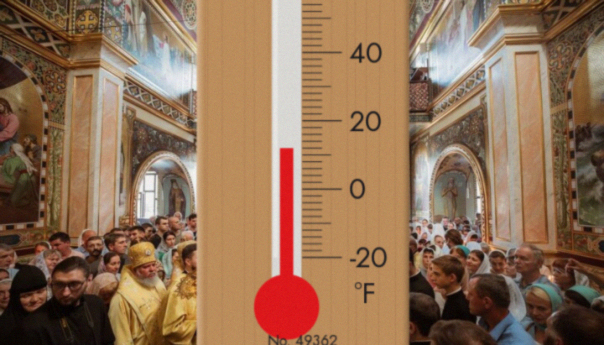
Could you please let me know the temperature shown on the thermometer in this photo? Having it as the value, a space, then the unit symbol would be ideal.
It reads 12 °F
